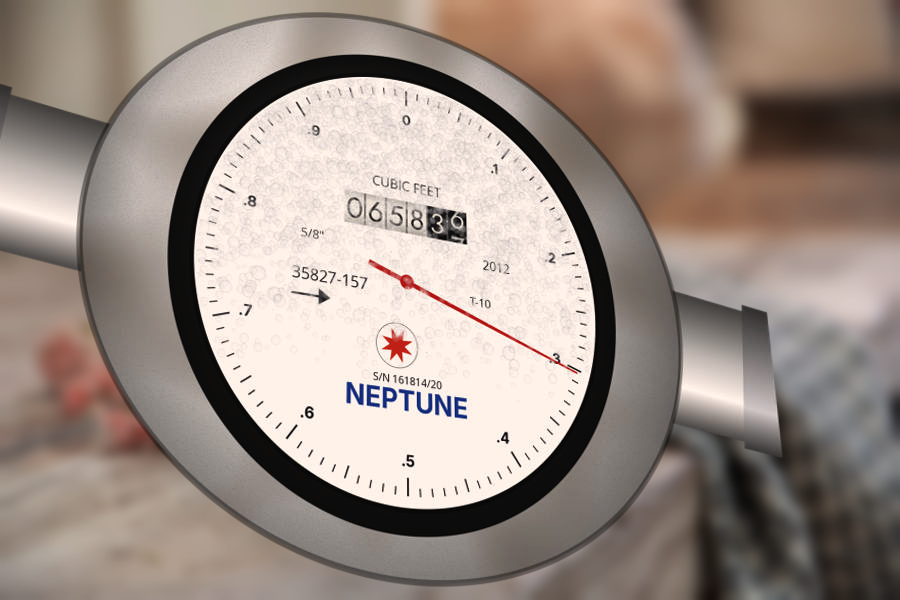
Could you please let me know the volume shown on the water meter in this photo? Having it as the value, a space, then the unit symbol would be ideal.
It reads 65836.30 ft³
